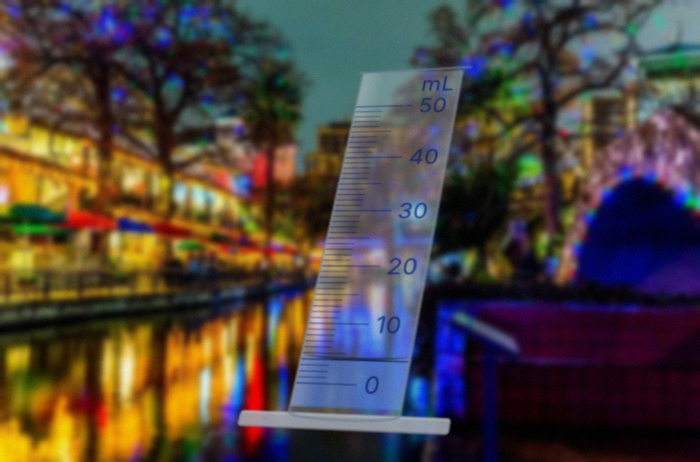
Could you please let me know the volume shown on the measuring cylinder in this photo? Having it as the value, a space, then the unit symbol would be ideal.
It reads 4 mL
